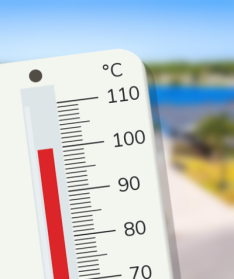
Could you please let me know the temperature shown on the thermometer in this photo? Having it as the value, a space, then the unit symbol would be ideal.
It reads 100 °C
